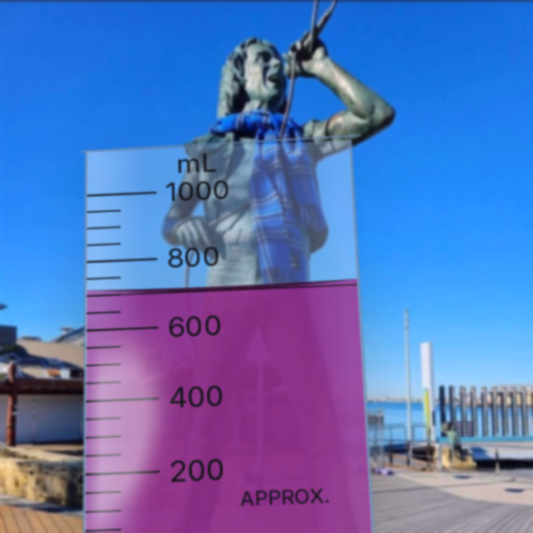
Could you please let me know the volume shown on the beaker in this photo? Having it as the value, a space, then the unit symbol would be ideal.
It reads 700 mL
